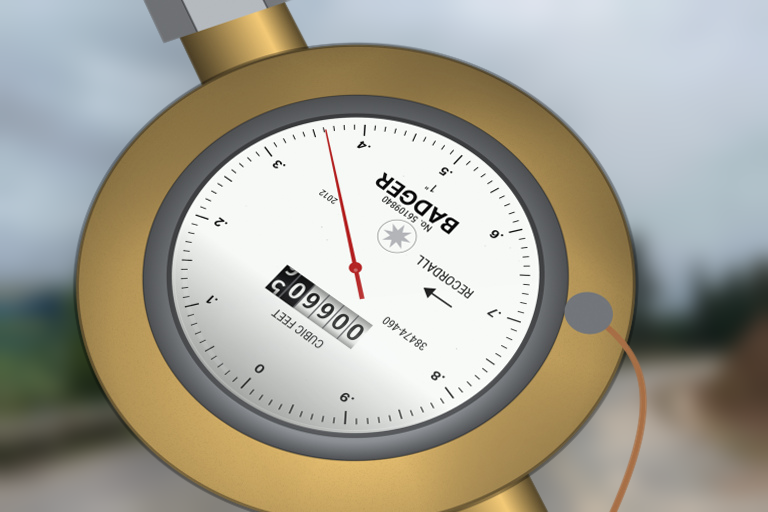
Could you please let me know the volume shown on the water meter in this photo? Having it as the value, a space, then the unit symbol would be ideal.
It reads 6605.36 ft³
